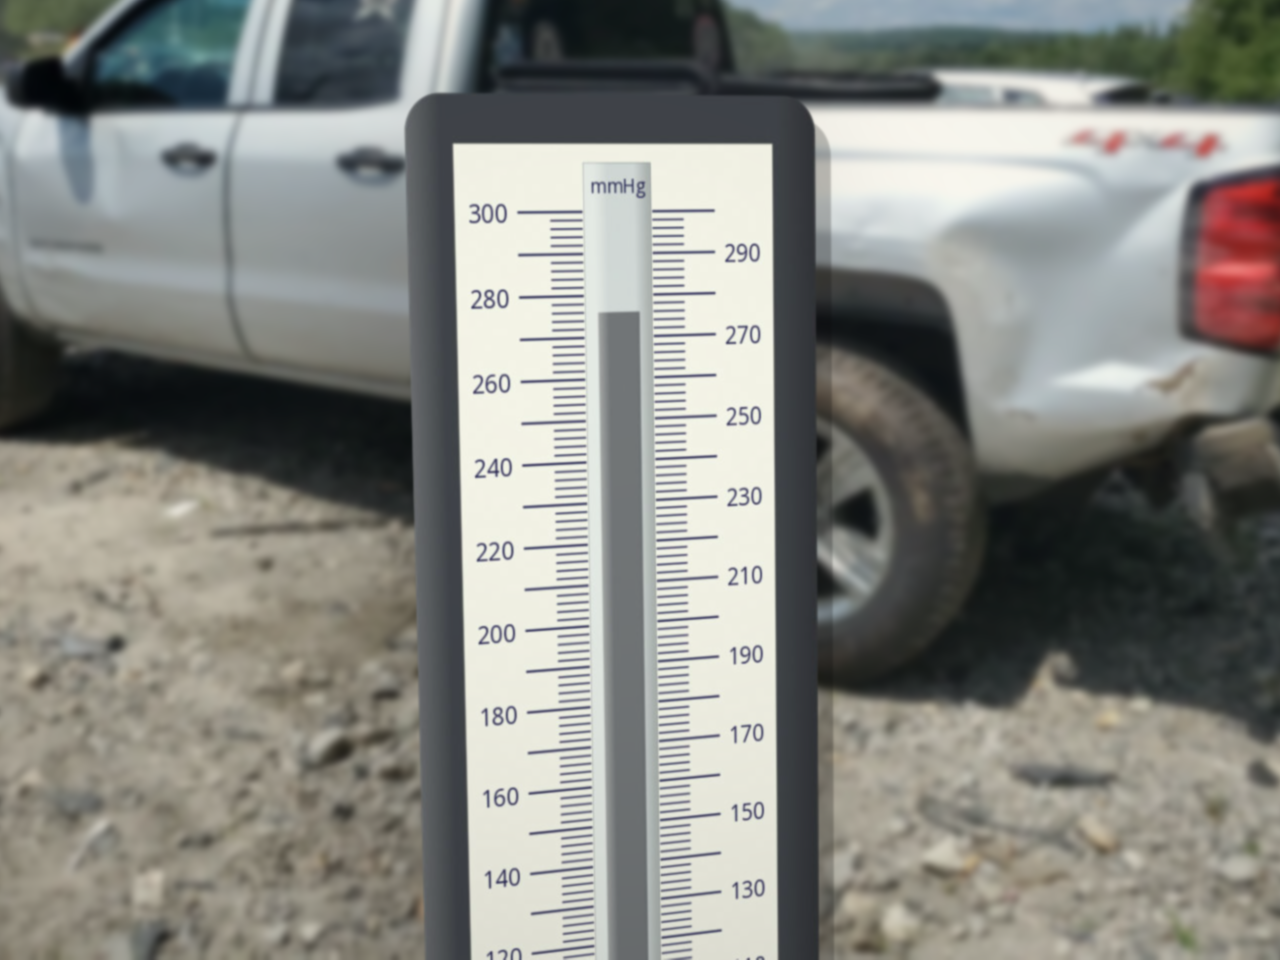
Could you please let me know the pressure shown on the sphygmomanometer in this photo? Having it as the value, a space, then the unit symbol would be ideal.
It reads 276 mmHg
